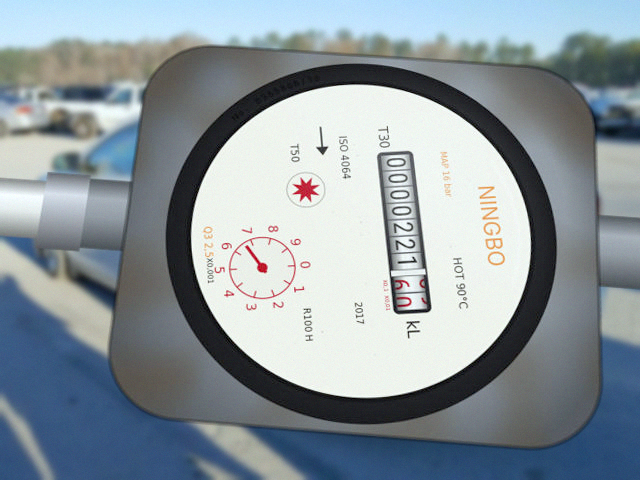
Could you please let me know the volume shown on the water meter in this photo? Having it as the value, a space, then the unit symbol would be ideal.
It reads 221.596 kL
